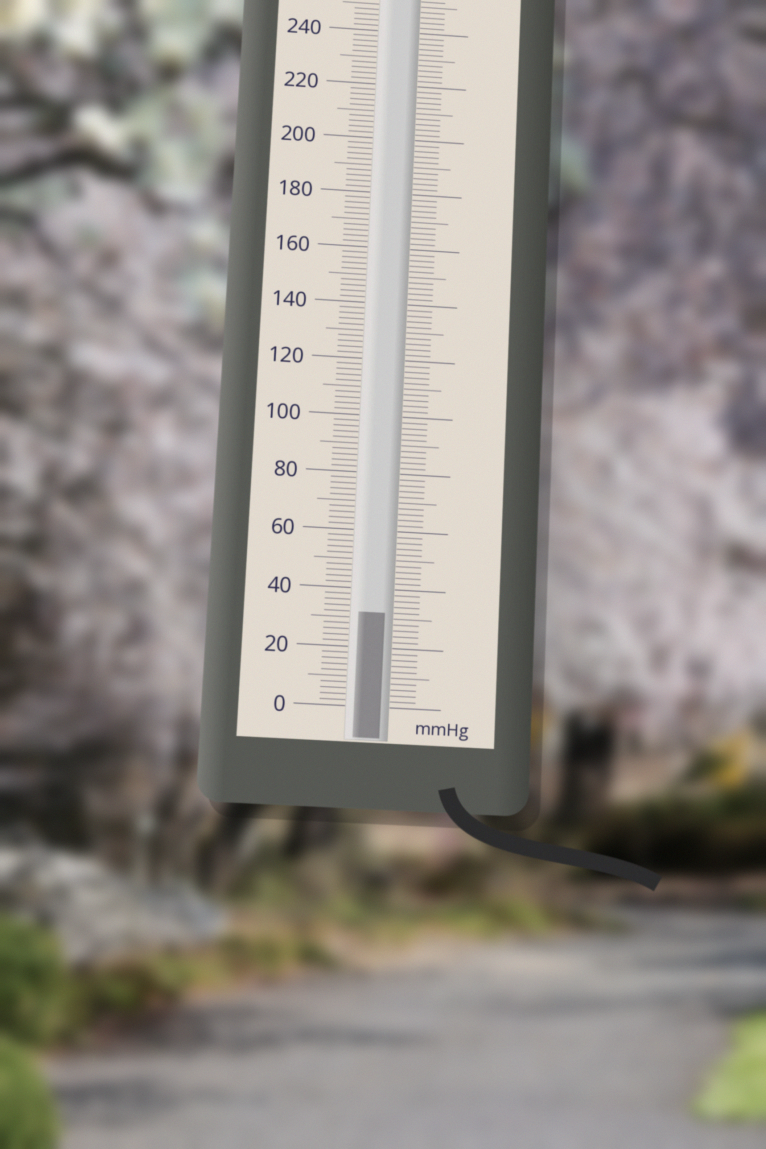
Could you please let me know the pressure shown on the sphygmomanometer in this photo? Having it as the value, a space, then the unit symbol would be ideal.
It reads 32 mmHg
